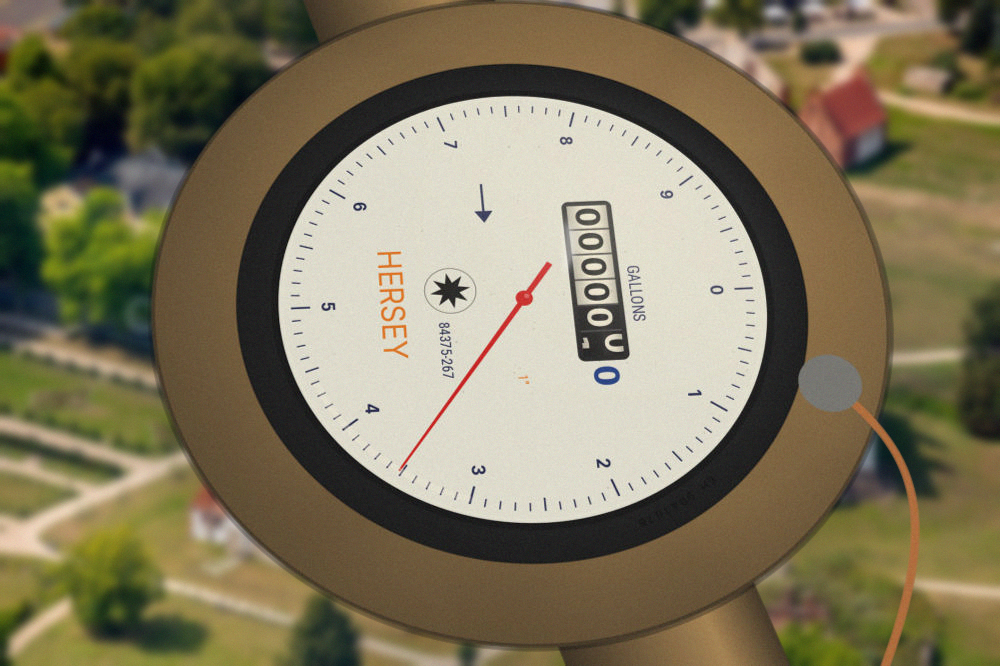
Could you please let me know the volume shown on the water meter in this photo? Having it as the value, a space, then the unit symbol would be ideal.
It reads 3.5 gal
